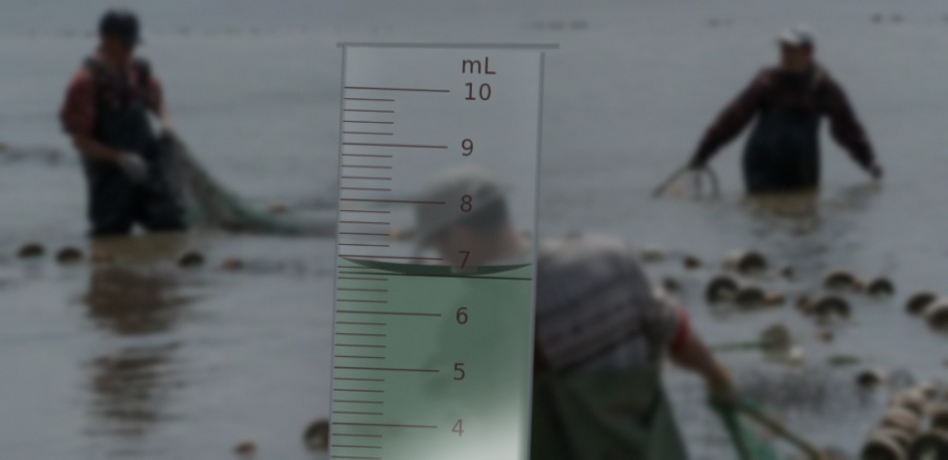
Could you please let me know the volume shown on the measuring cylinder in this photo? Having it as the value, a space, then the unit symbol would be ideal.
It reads 6.7 mL
